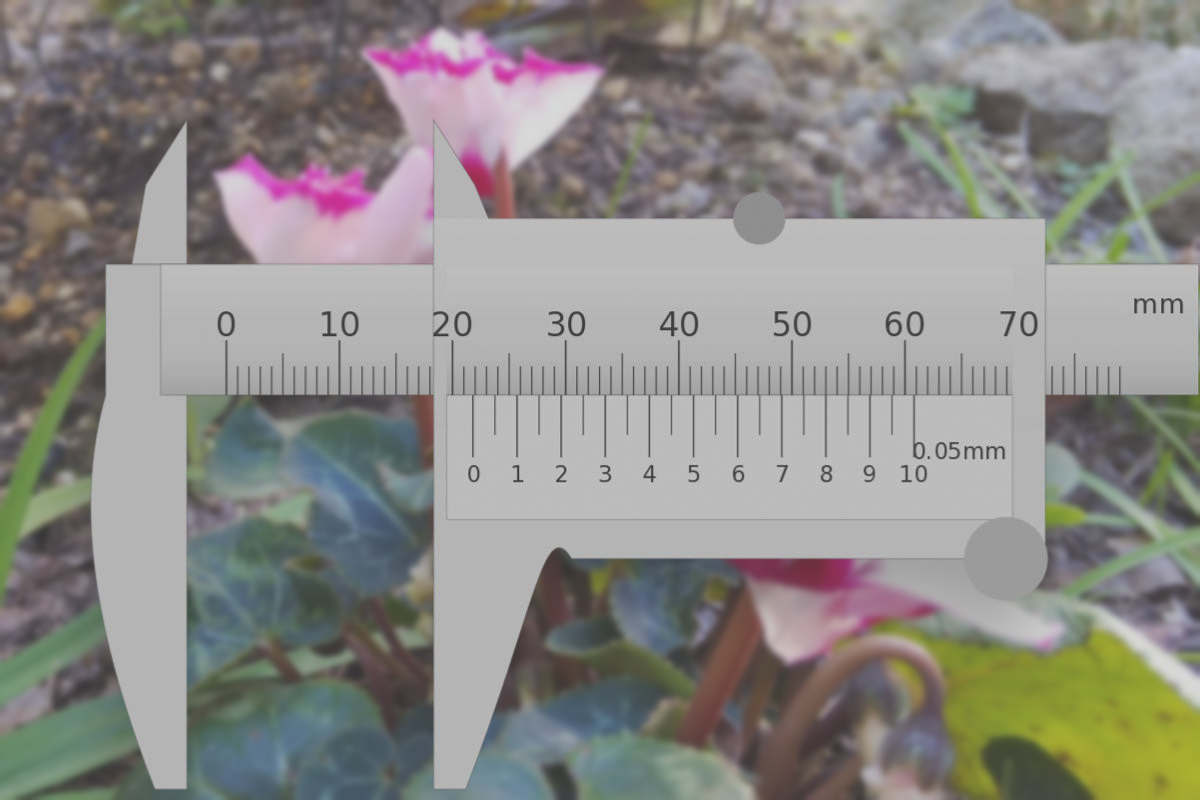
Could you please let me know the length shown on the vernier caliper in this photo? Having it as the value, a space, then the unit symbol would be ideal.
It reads 21.8 mm
